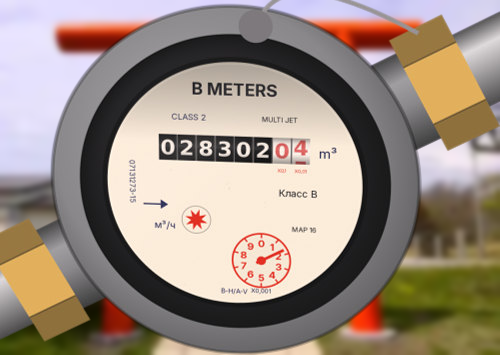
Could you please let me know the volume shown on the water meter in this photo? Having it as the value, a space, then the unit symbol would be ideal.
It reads 28302.041 m³
